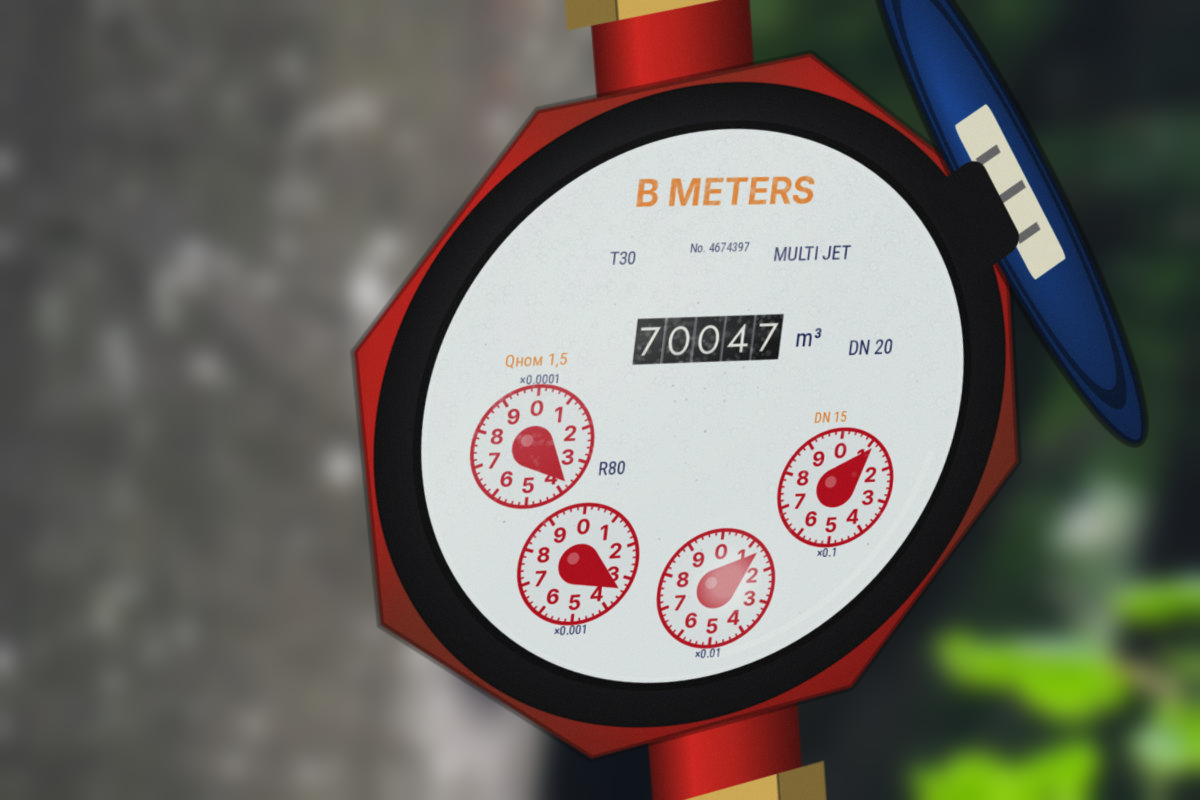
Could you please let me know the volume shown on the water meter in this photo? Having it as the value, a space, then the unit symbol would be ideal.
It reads 70047.1133 m³
